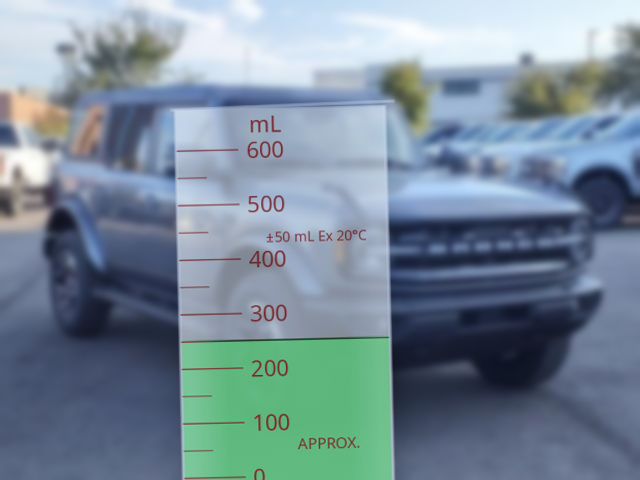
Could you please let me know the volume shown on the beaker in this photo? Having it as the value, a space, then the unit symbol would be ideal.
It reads 250 mL
